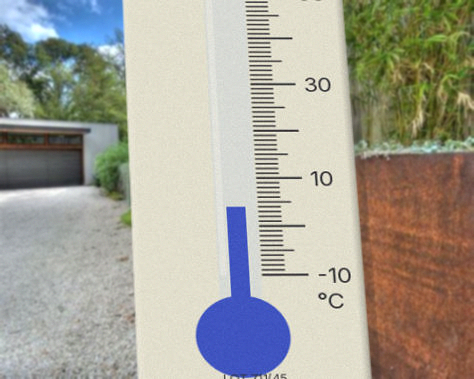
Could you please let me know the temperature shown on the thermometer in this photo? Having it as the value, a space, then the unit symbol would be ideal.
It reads 4 °C
